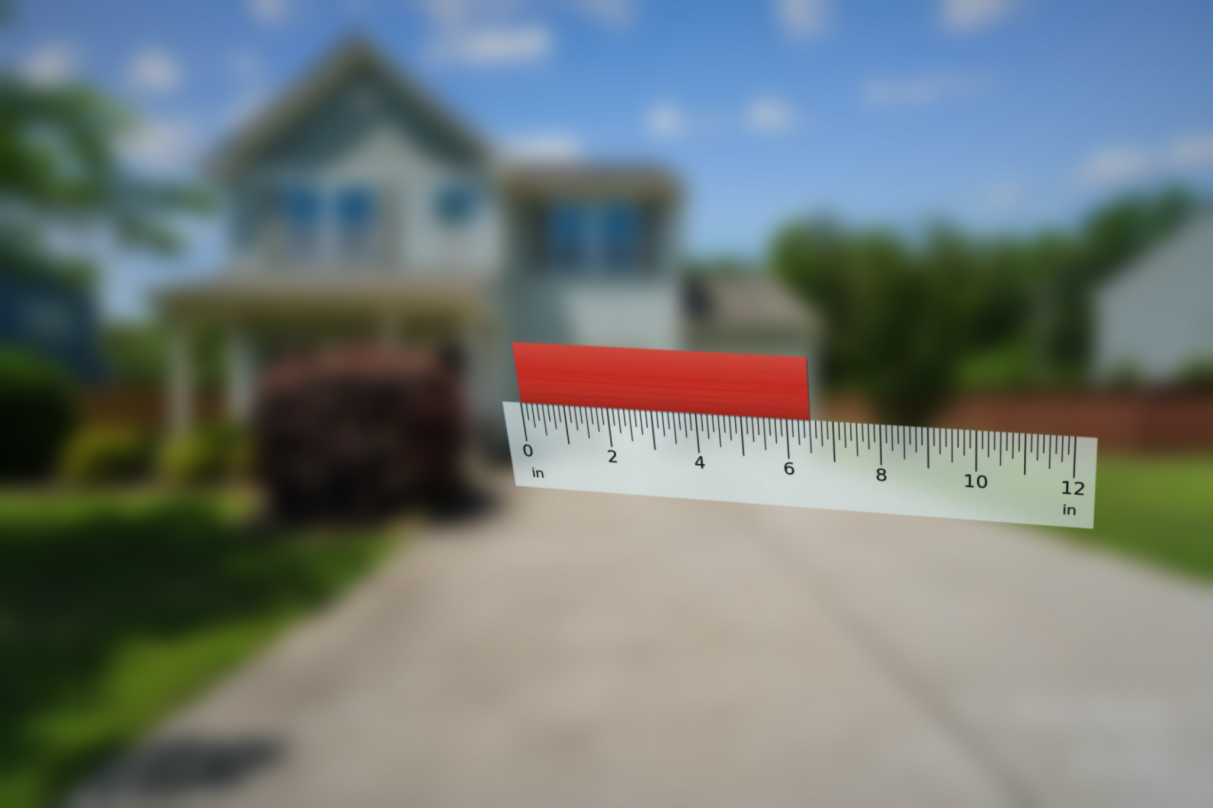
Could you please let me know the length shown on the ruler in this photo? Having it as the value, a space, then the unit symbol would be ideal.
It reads 6.5 in
